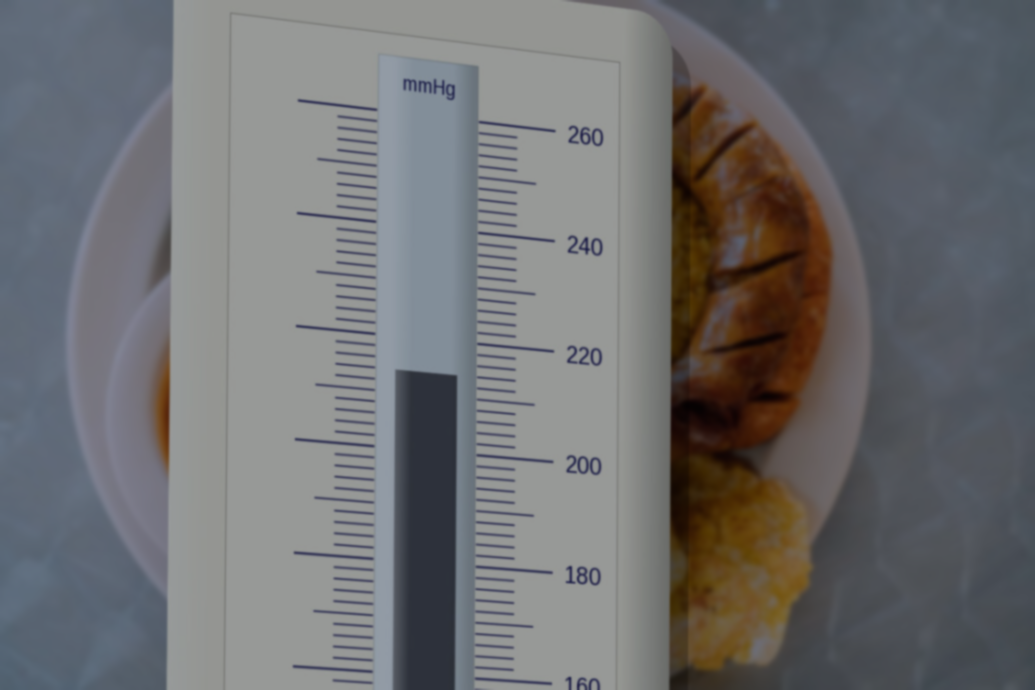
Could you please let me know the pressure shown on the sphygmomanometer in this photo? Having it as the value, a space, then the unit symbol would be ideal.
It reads 214 mmHg
